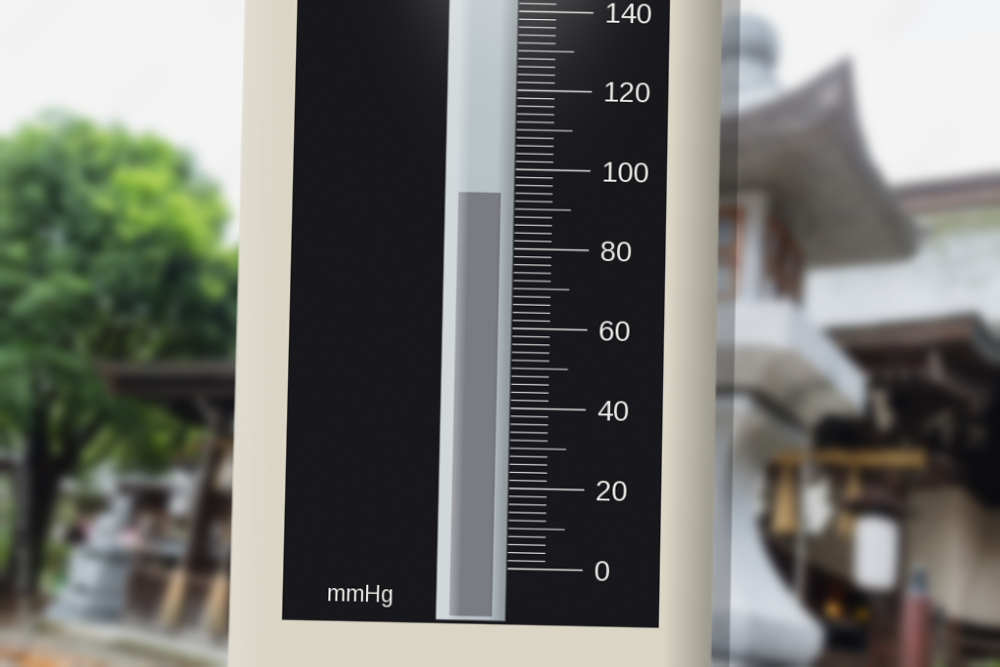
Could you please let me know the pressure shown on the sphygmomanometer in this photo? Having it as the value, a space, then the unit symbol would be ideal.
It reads 94 mmHg
